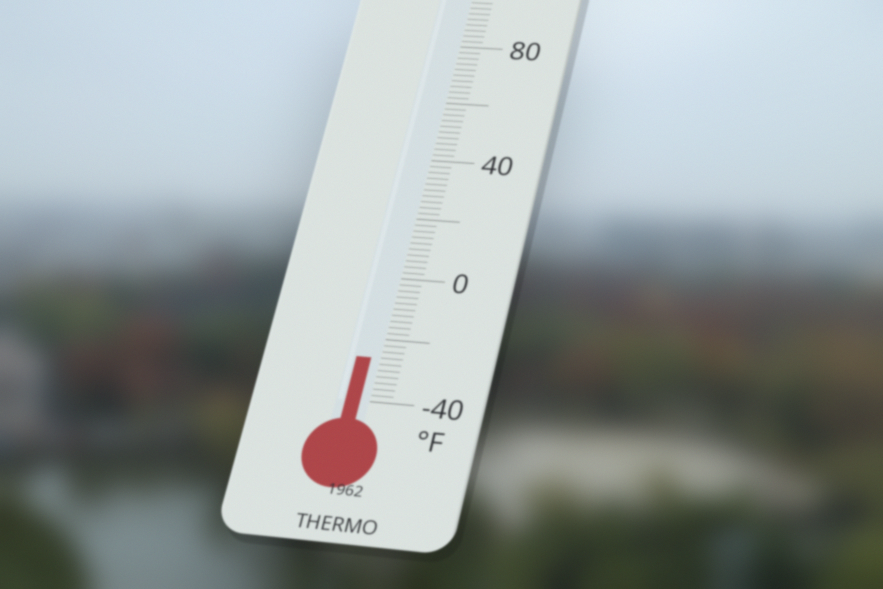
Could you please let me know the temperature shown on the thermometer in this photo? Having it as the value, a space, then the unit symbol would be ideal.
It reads -26 °F
